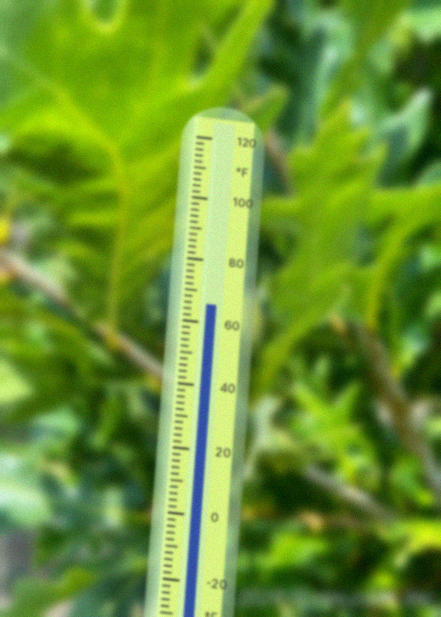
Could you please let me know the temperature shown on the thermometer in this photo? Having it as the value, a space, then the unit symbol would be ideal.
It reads 66 °F
